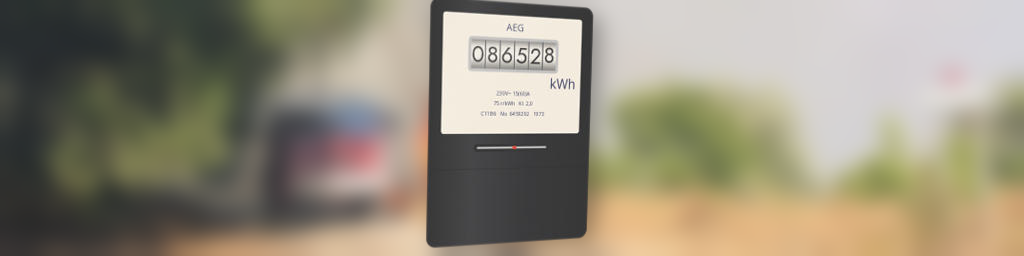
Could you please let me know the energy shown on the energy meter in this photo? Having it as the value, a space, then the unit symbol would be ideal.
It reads 86528 kWh
